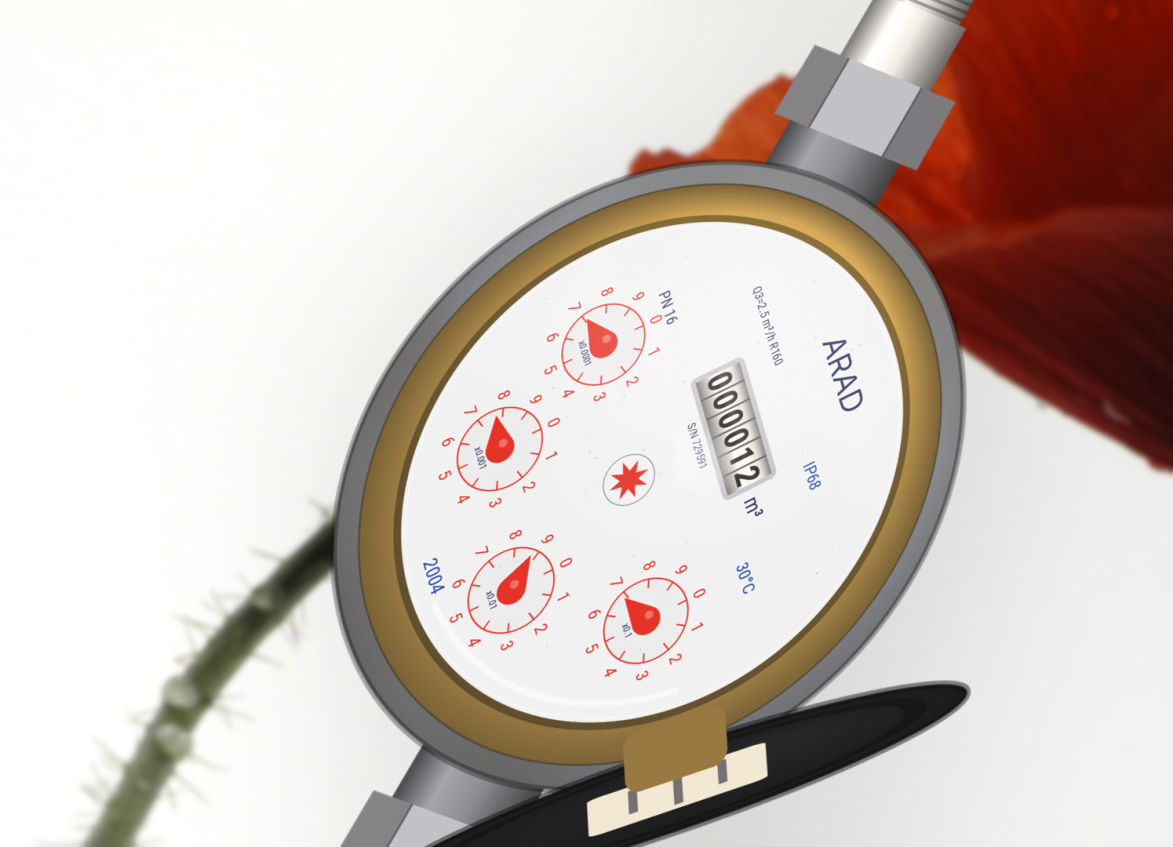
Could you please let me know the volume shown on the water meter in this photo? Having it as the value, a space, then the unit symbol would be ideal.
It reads 12.6877 m³
